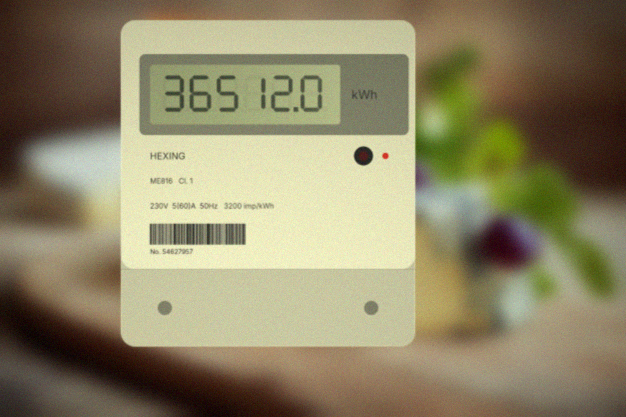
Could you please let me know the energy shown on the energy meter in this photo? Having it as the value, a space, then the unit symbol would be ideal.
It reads 36512.0 kWh
